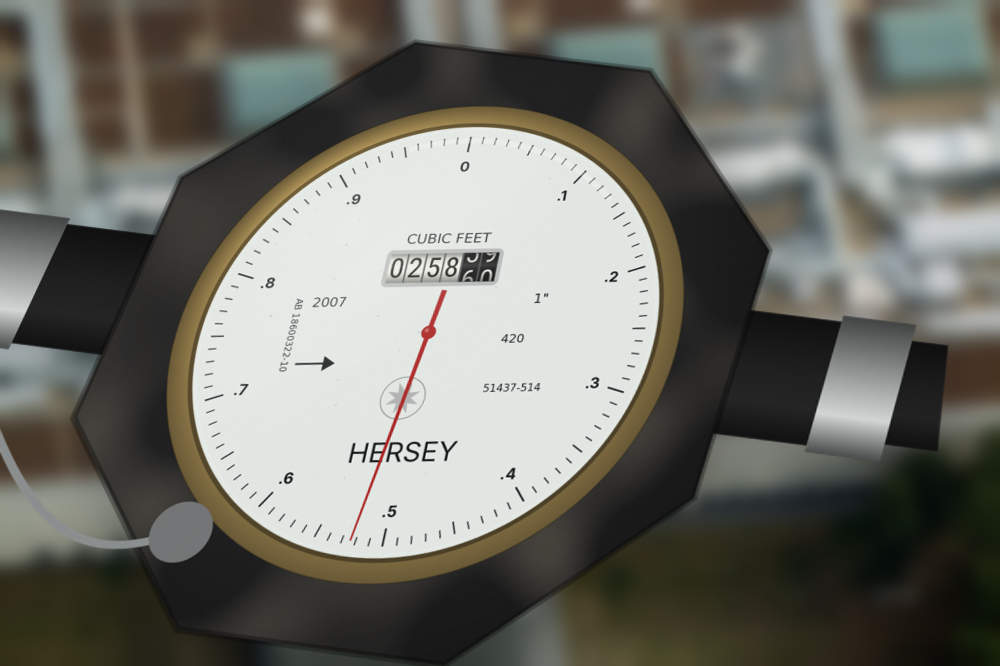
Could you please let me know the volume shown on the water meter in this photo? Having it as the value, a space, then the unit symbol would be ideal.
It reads 25859.52 ft³
